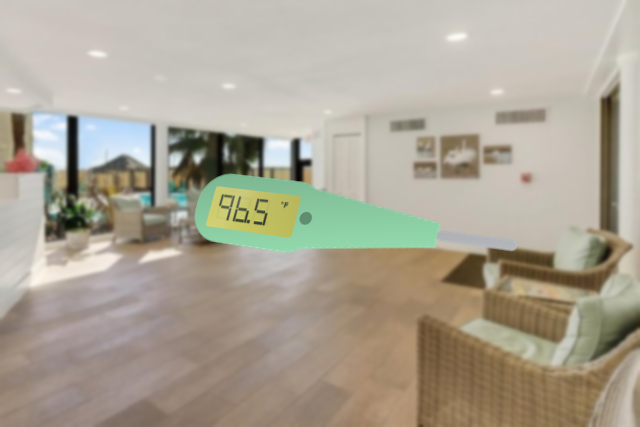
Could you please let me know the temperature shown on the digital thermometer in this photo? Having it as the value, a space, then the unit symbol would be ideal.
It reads 96.5 °F
